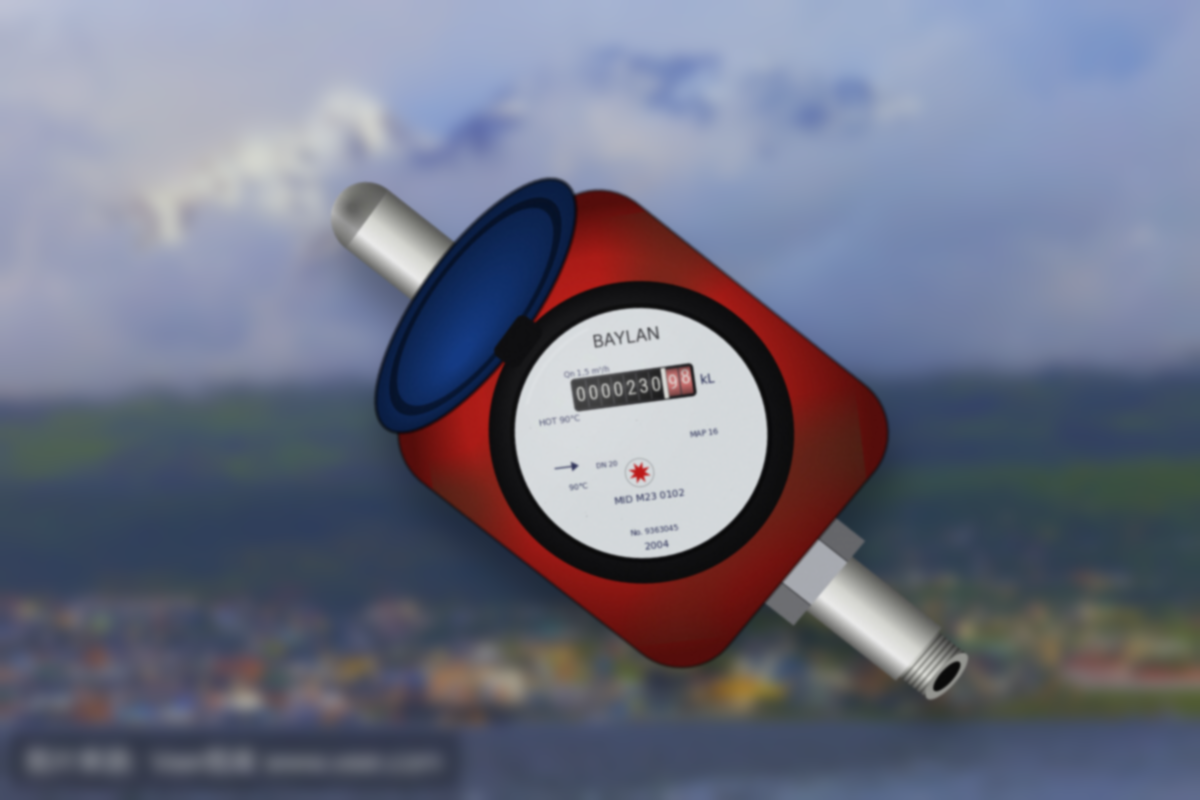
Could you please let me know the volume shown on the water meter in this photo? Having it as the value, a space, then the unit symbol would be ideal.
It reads 230.98 kL
